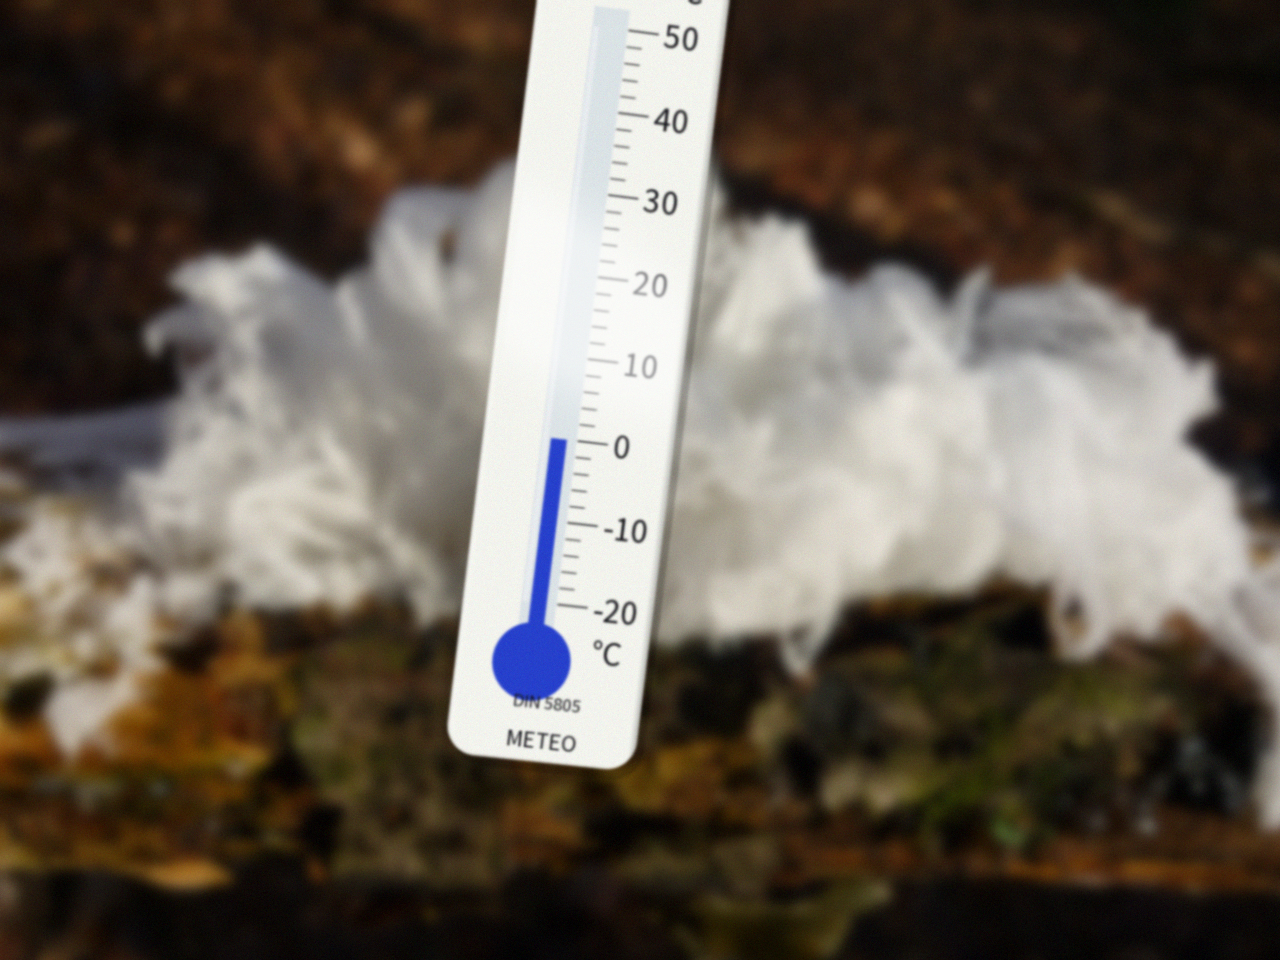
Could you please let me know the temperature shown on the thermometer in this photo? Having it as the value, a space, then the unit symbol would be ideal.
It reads 0 °C
